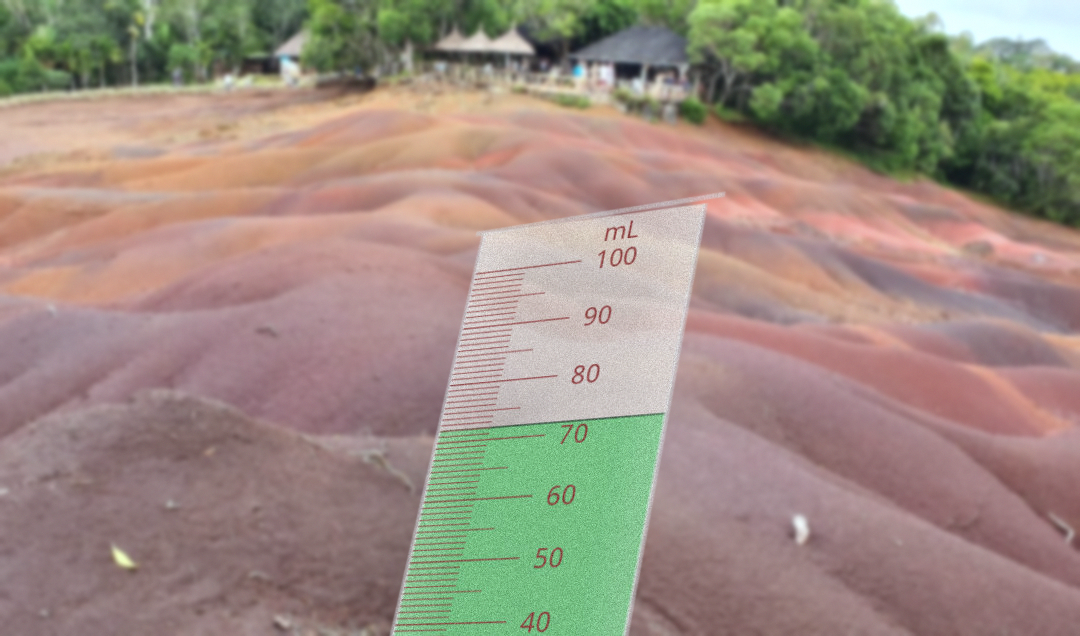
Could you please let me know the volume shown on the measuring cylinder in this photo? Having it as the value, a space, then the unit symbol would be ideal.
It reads 72 mL
